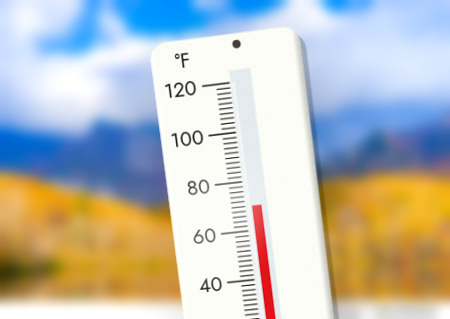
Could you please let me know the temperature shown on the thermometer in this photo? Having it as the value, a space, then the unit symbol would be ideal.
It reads 70 °F
